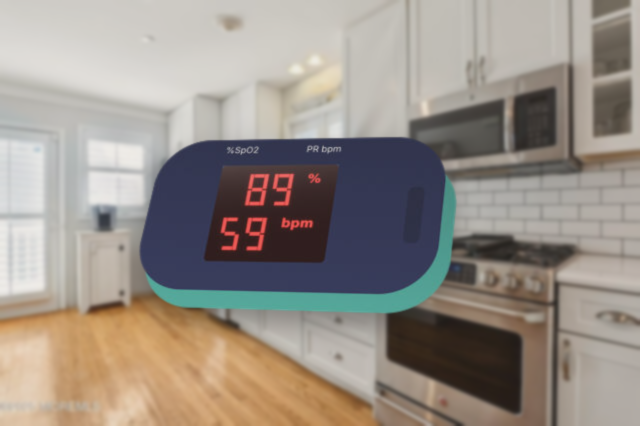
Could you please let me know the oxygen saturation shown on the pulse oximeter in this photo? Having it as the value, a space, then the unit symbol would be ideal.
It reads 89 %
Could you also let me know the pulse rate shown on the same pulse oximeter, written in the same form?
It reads 59 bpm
